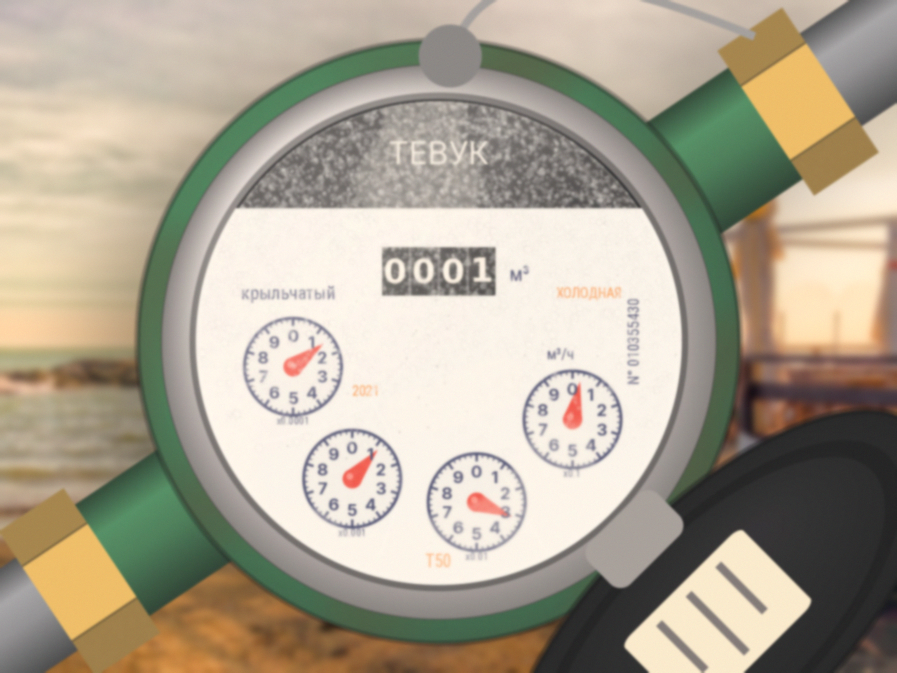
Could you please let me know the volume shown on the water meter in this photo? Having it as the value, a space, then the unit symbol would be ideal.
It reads 1.0311 m³
